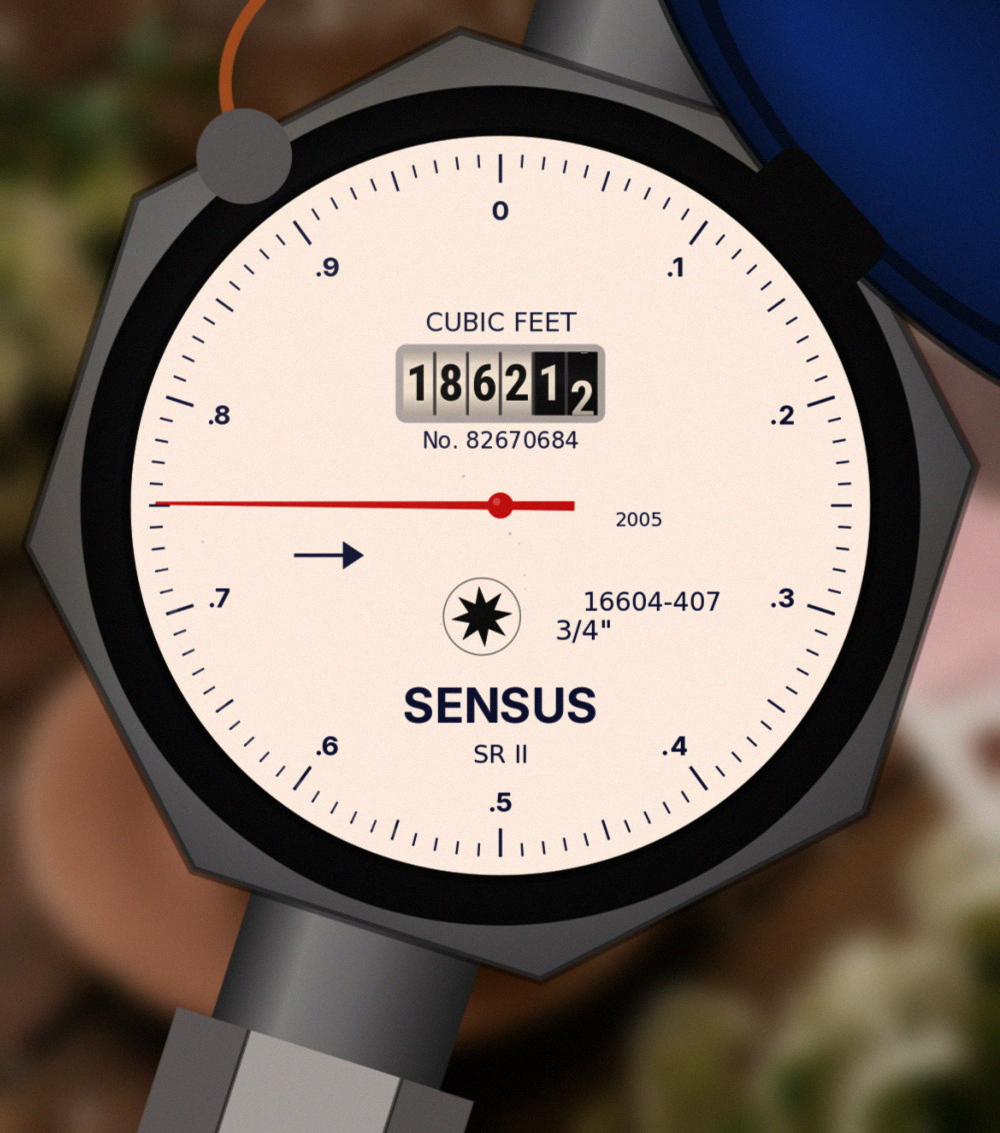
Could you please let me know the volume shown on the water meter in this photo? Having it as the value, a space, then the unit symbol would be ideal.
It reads 186211.75 ft³
